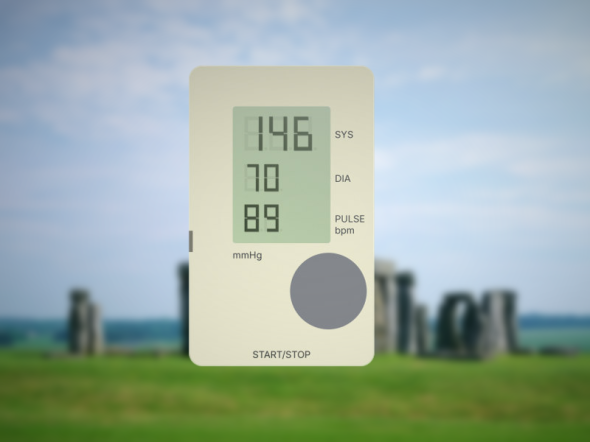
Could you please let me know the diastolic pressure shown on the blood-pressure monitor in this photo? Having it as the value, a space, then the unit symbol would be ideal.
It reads 70 mmHg
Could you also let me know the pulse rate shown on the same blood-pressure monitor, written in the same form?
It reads 89 bpm
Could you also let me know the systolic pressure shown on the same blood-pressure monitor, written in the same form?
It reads 146 mmHg
